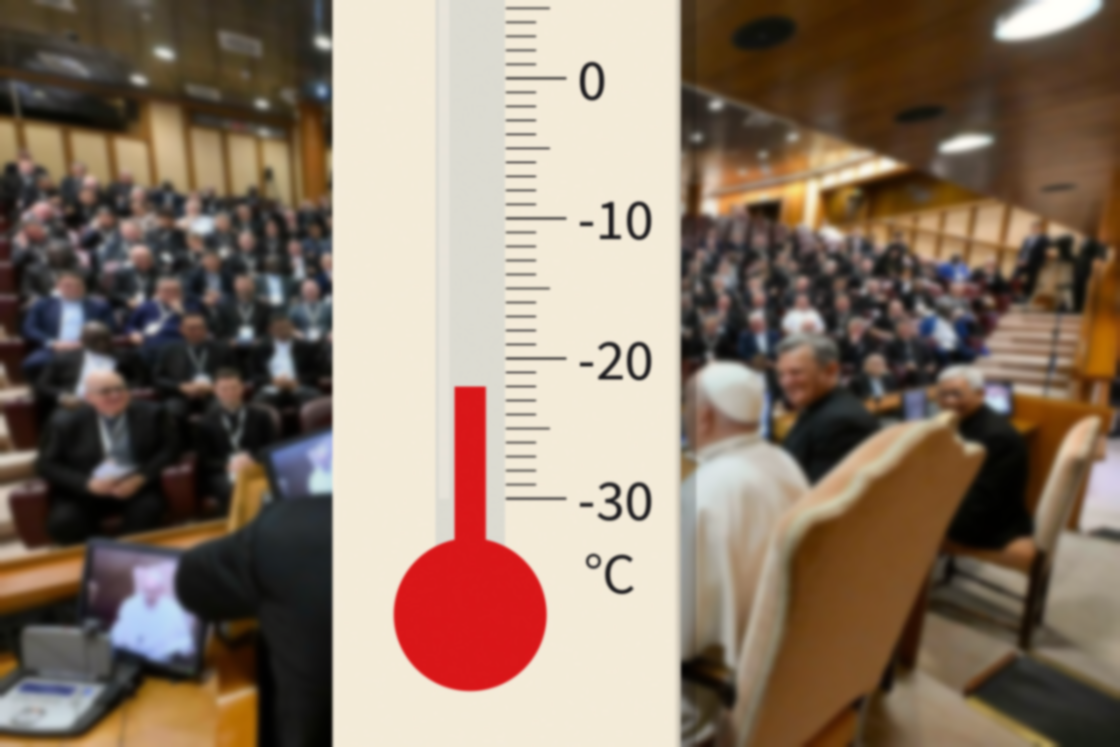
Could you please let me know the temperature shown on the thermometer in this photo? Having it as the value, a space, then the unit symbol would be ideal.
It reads -22 °C
